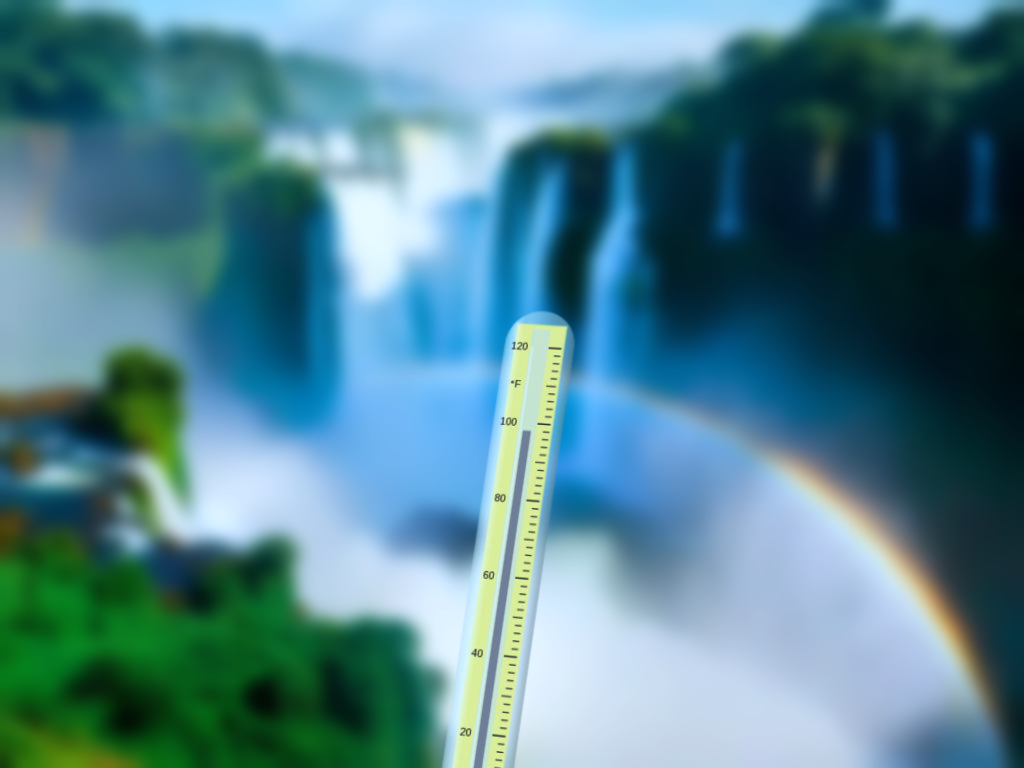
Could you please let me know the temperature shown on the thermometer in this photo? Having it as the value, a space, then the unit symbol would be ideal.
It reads 98 °F
